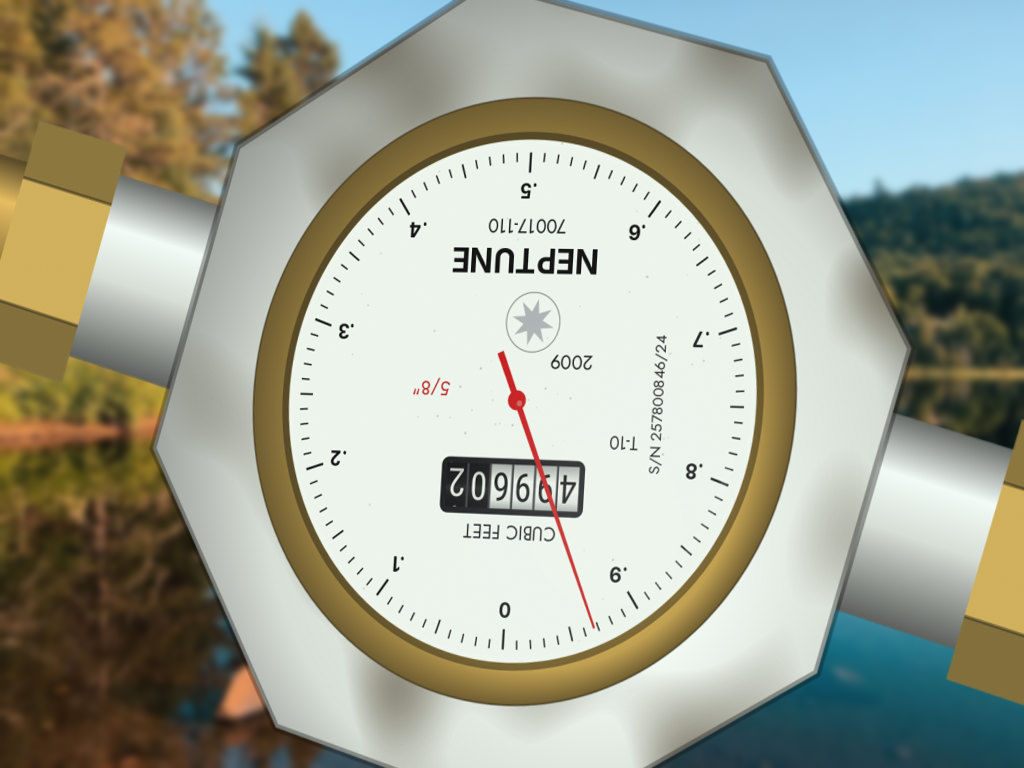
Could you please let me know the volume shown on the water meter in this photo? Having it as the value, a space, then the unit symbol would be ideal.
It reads 499601.93 ft³
